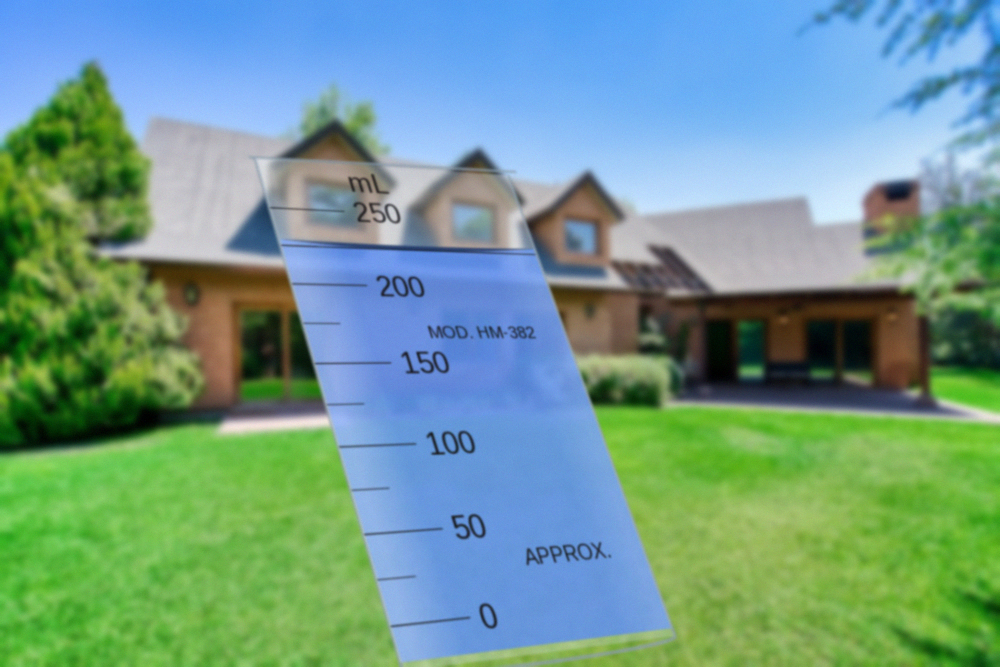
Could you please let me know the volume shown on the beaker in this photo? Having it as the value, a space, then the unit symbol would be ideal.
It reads 225 mL
